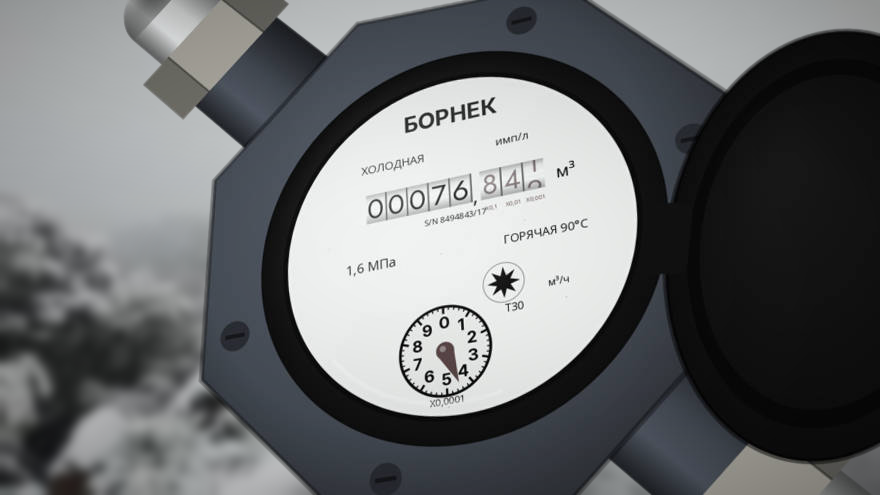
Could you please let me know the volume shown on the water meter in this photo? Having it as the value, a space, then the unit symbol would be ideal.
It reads 76.8414 m³
